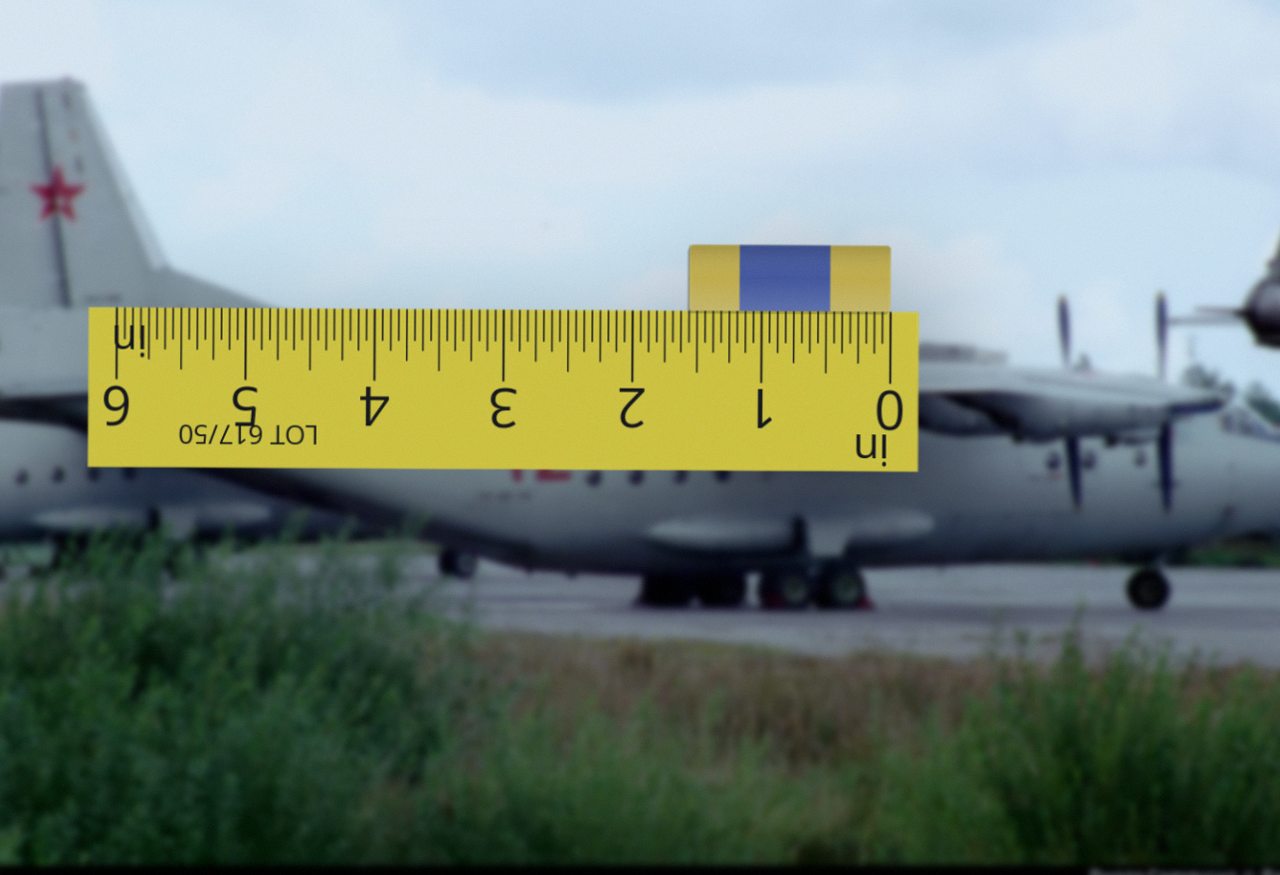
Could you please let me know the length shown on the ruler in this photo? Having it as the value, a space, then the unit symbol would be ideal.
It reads 1.5625 in
